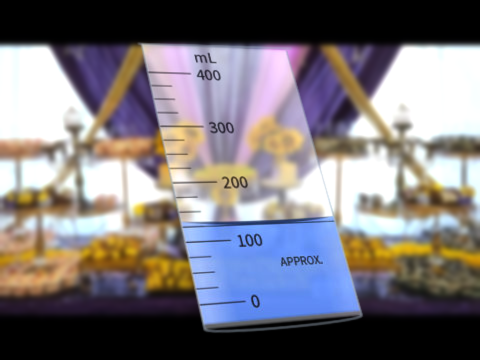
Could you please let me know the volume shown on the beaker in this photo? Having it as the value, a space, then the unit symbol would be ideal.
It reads 125 mL
